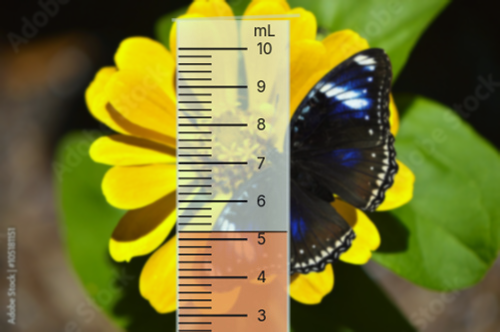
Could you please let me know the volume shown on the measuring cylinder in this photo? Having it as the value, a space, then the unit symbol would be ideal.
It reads 5.2 mL
